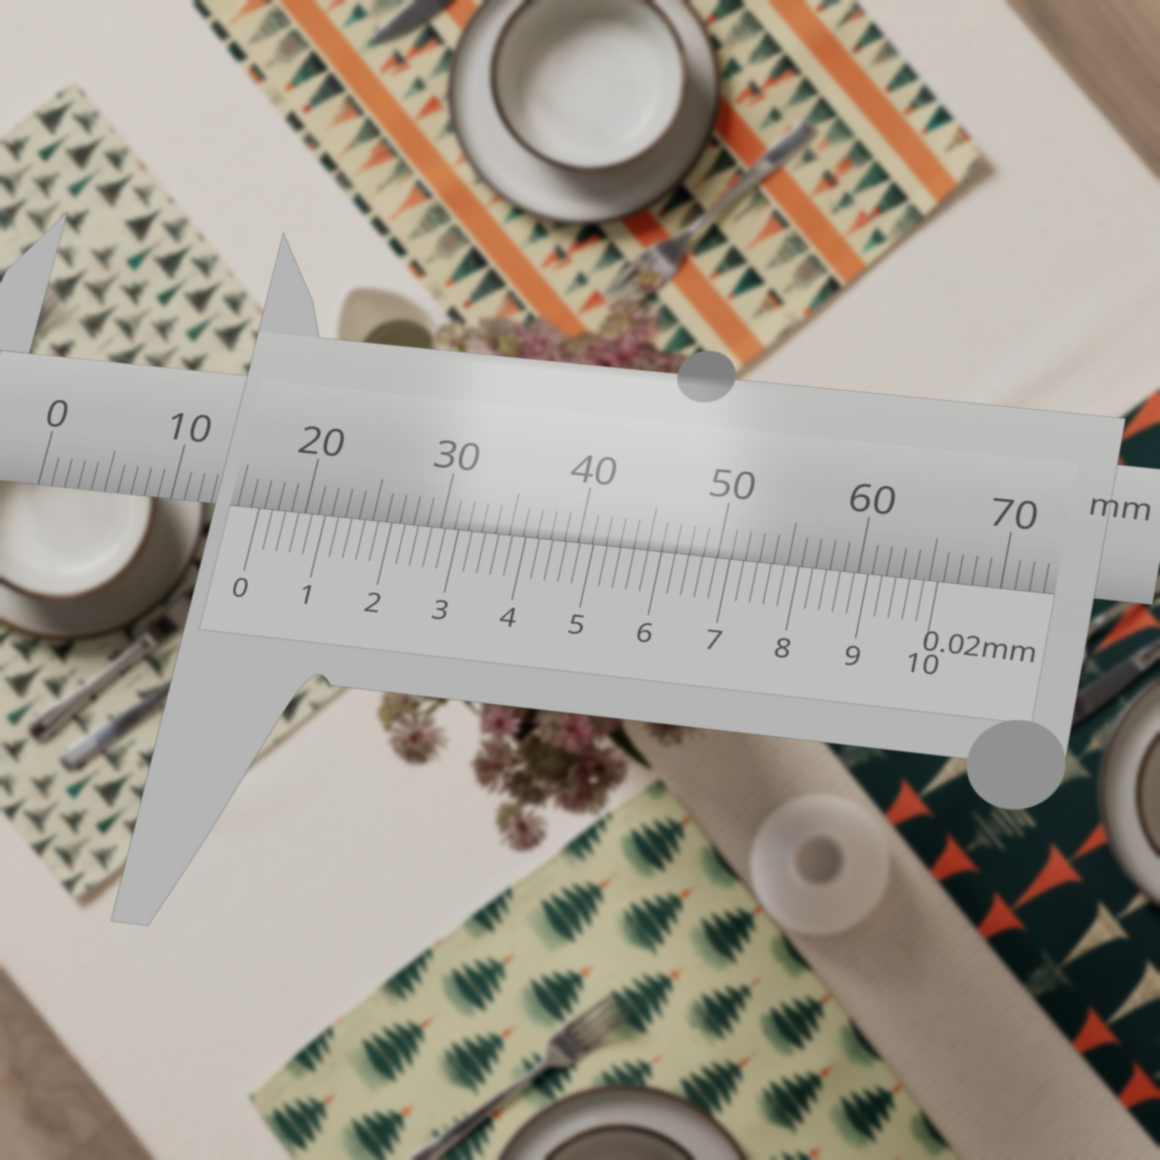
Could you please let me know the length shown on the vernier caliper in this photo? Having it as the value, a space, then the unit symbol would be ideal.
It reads 16.6 mm
